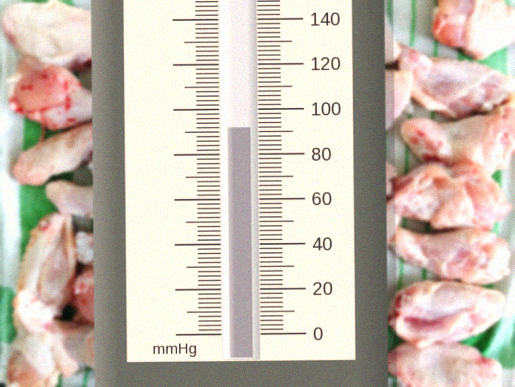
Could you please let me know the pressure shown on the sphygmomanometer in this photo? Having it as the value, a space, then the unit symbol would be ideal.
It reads 92 mmHg
